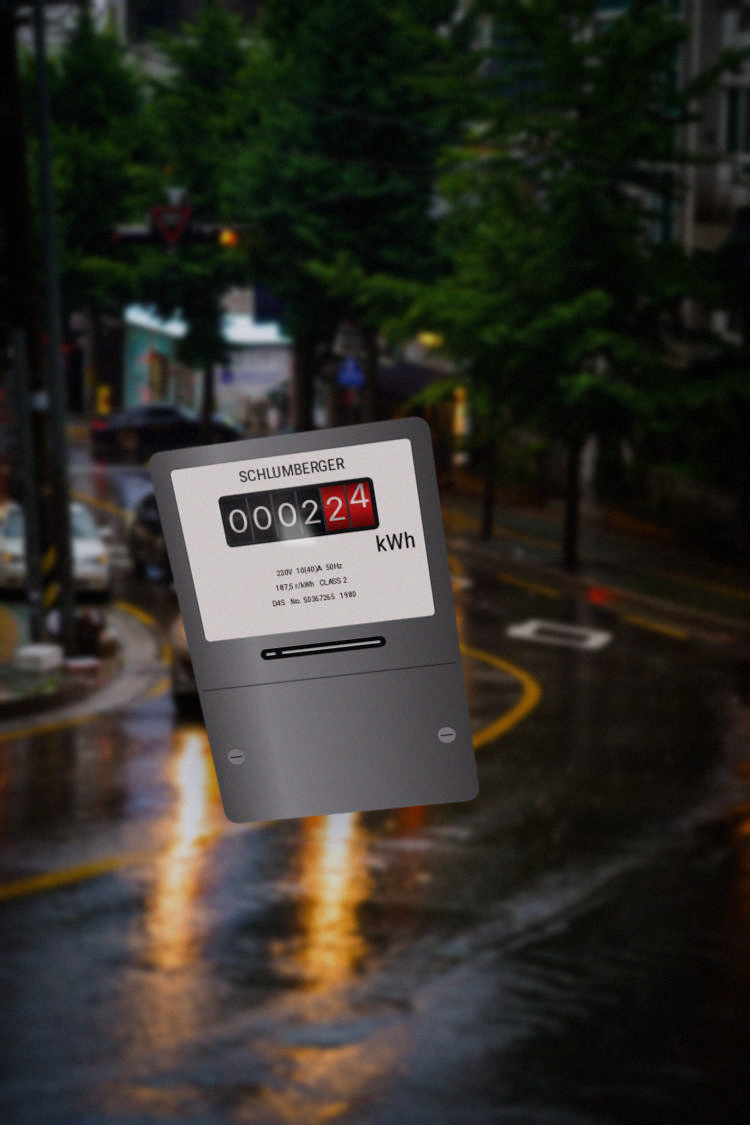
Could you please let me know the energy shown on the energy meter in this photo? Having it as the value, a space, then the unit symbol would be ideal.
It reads 2.24 kWh
